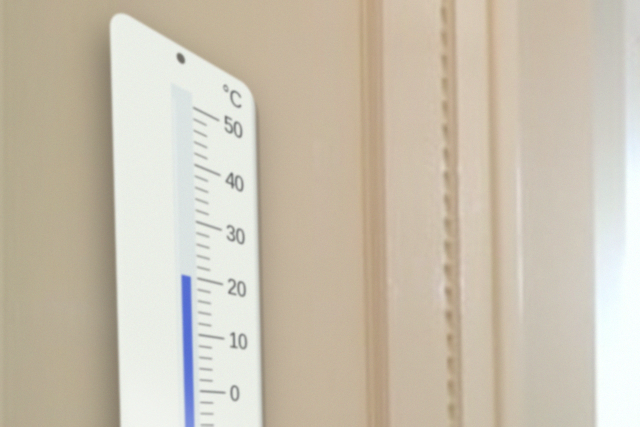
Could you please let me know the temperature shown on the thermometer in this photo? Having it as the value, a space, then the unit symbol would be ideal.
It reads 20 °C
